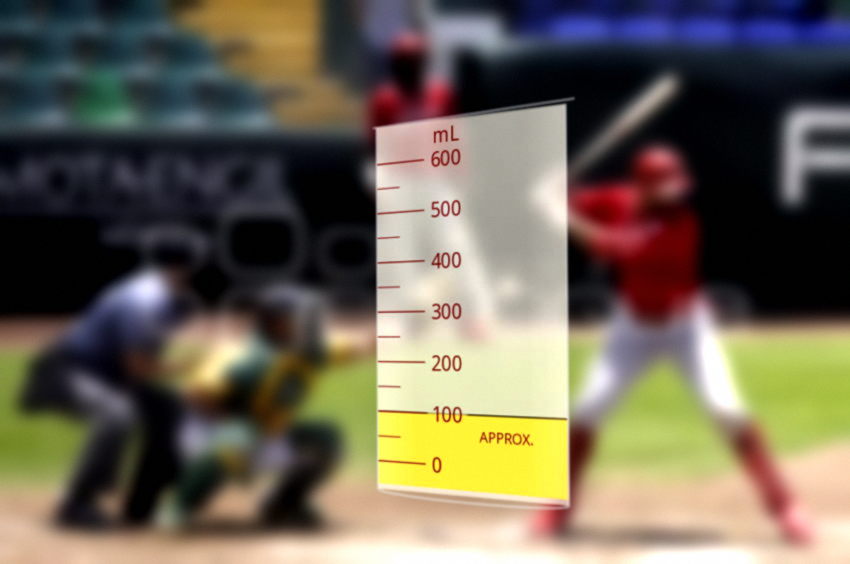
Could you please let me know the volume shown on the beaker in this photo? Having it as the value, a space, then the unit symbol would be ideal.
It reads 100 mL
